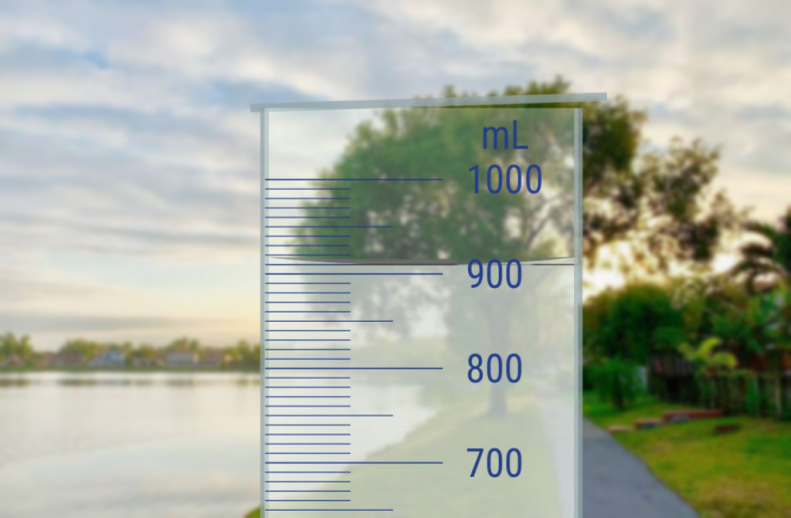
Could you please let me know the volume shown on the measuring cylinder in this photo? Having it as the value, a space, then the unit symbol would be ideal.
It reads 910 mL
